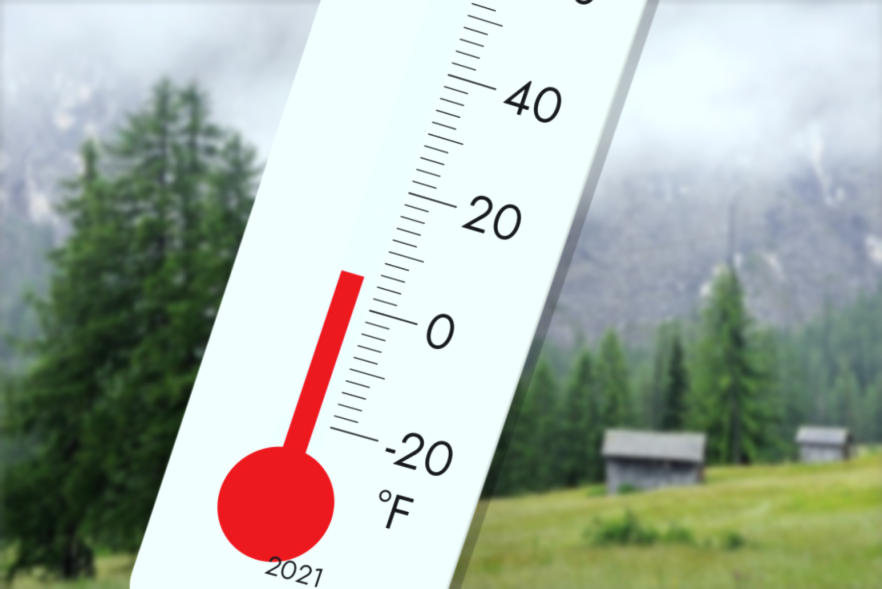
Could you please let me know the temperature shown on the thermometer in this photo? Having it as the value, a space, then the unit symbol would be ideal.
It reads 5 °F
